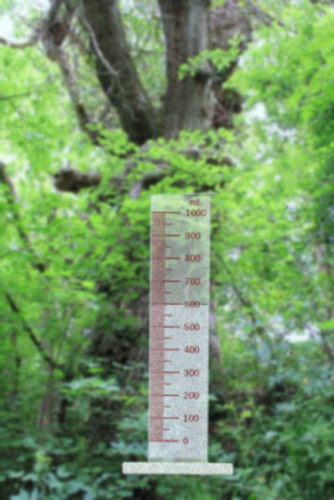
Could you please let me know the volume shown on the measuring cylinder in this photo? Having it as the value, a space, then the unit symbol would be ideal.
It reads 600 mL
